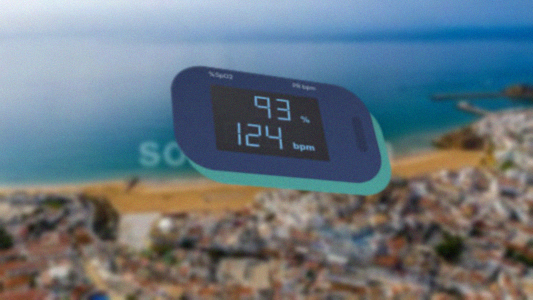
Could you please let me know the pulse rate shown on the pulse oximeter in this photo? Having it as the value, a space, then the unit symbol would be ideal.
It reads 124 bpm
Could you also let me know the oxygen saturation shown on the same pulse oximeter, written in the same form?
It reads 93 %
